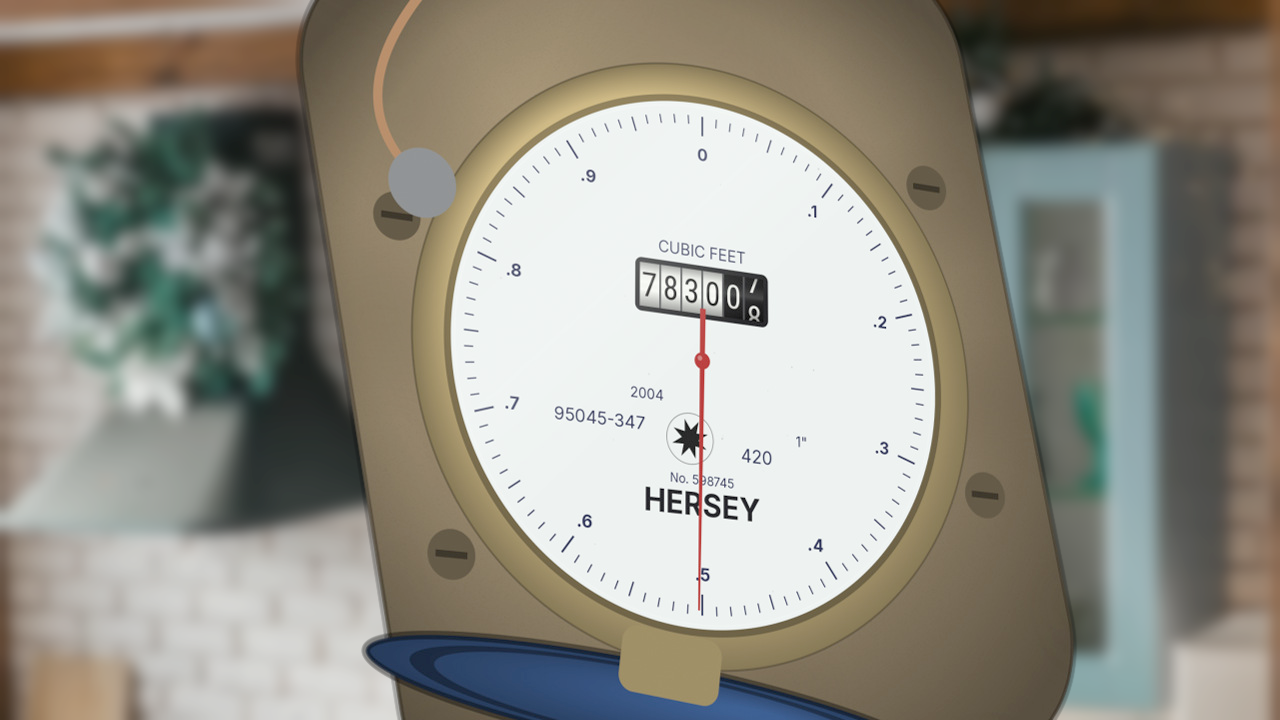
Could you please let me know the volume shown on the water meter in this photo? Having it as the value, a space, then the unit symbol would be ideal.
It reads 783007.50 ft³
